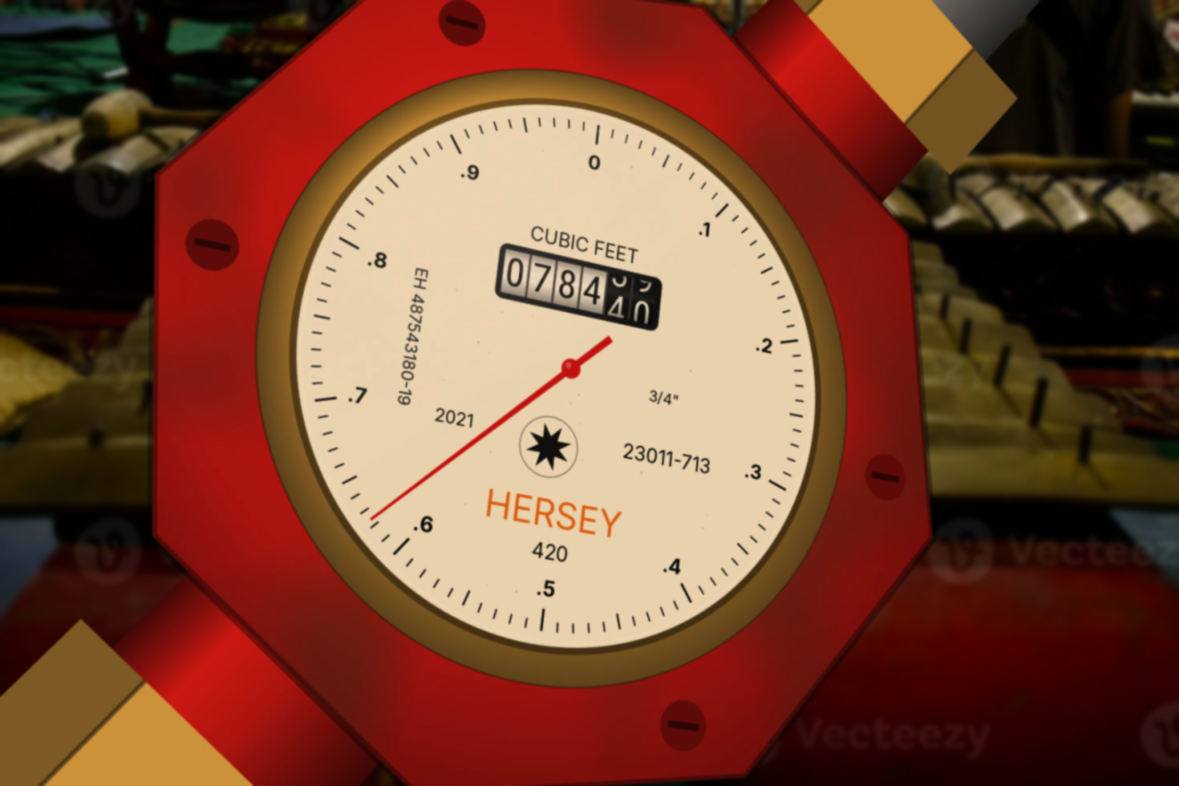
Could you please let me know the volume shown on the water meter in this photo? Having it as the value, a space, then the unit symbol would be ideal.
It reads 78439.62 ft³
